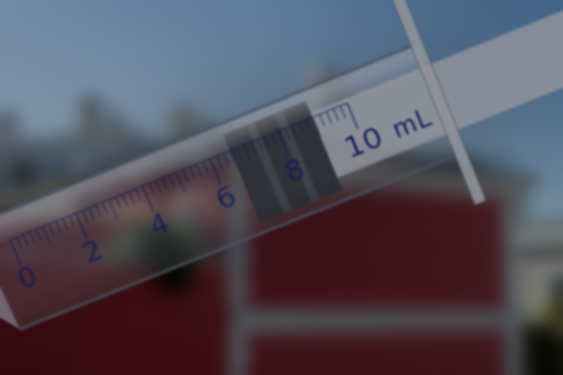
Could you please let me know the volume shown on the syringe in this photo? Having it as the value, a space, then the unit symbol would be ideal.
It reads 6.6 mL
